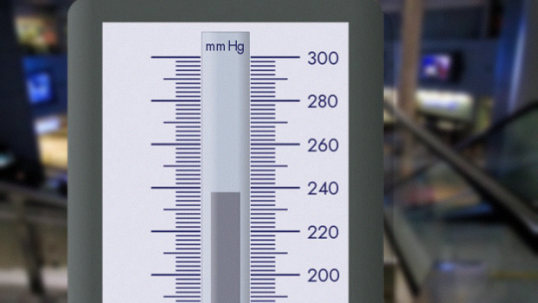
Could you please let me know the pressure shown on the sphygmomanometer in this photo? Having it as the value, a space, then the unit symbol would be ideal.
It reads 238 mmHg
